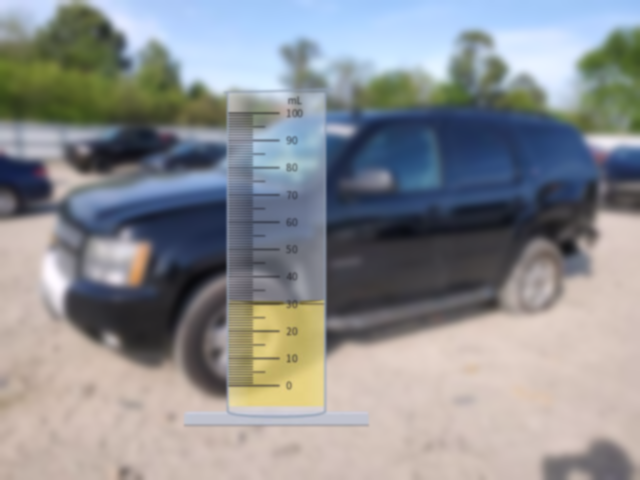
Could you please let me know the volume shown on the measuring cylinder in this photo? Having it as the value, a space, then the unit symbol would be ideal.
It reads 30 mL
